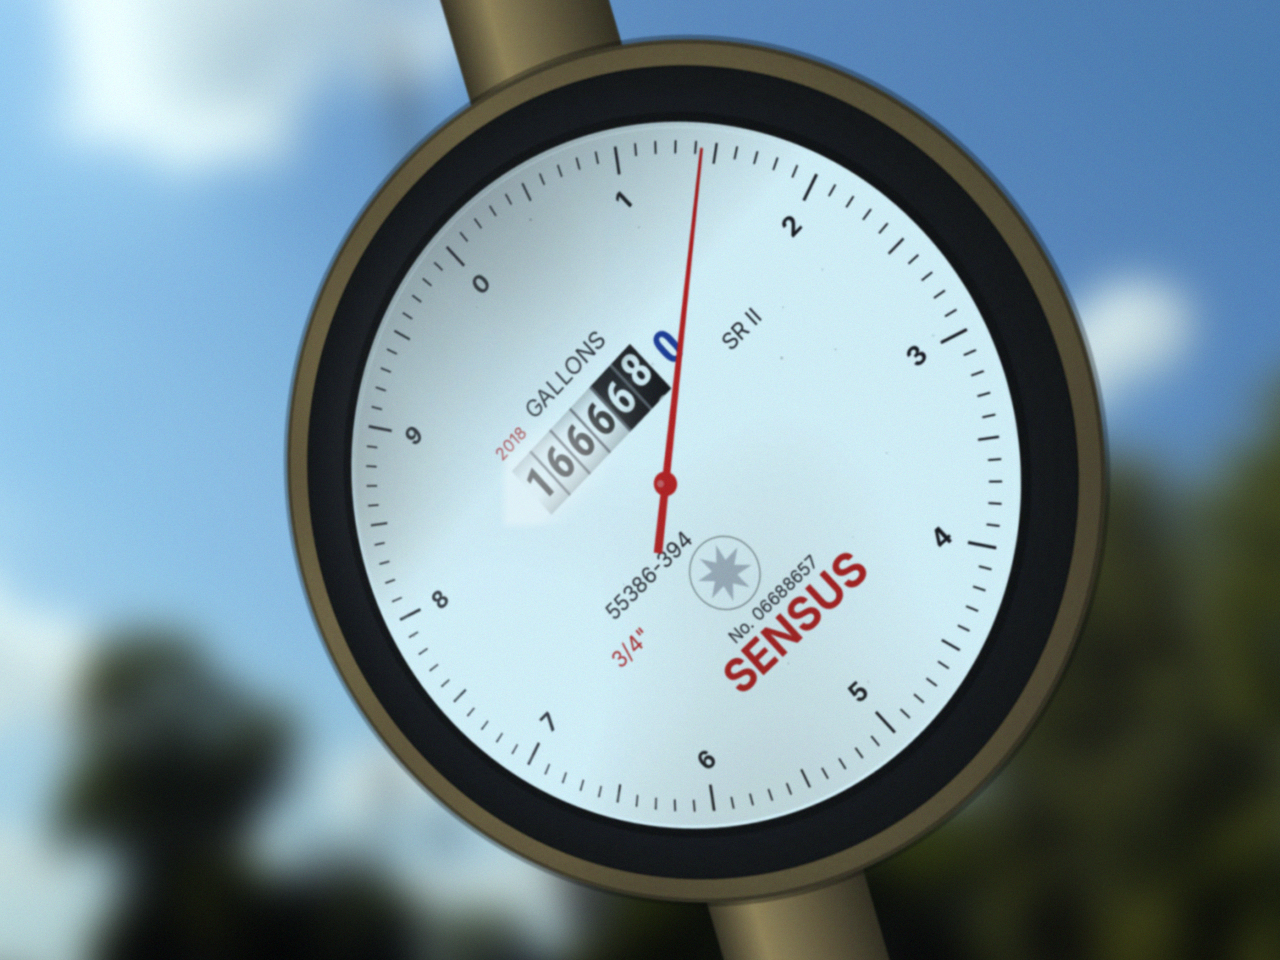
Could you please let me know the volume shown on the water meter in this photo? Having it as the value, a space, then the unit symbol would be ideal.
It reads 1666681.4 gal
